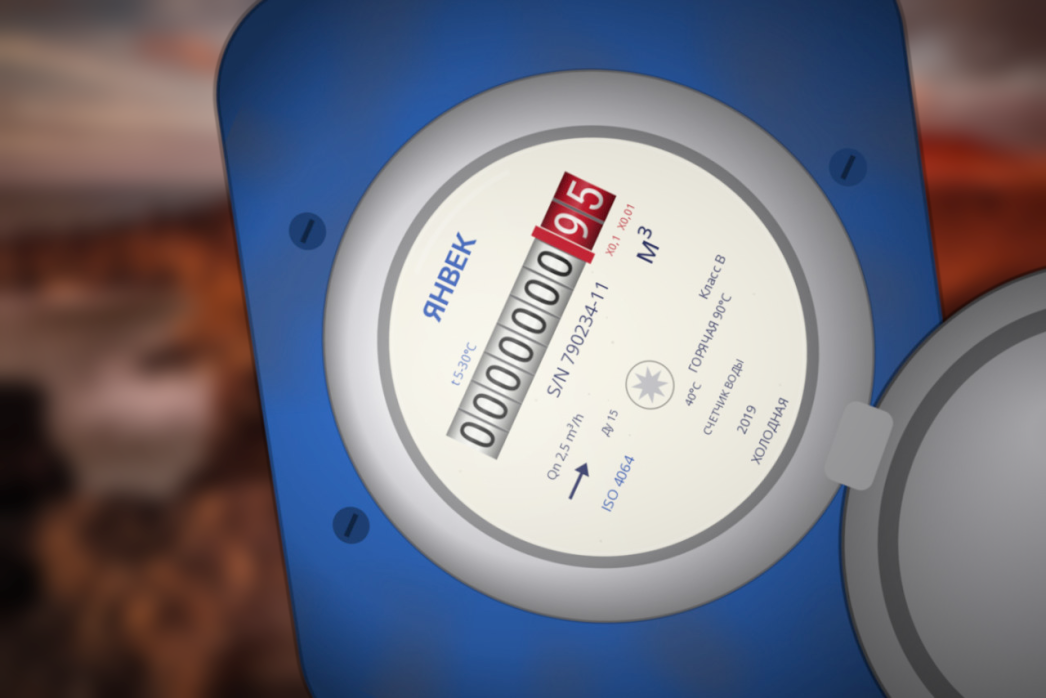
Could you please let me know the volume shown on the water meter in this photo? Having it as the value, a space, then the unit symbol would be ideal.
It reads 0.95 m³
